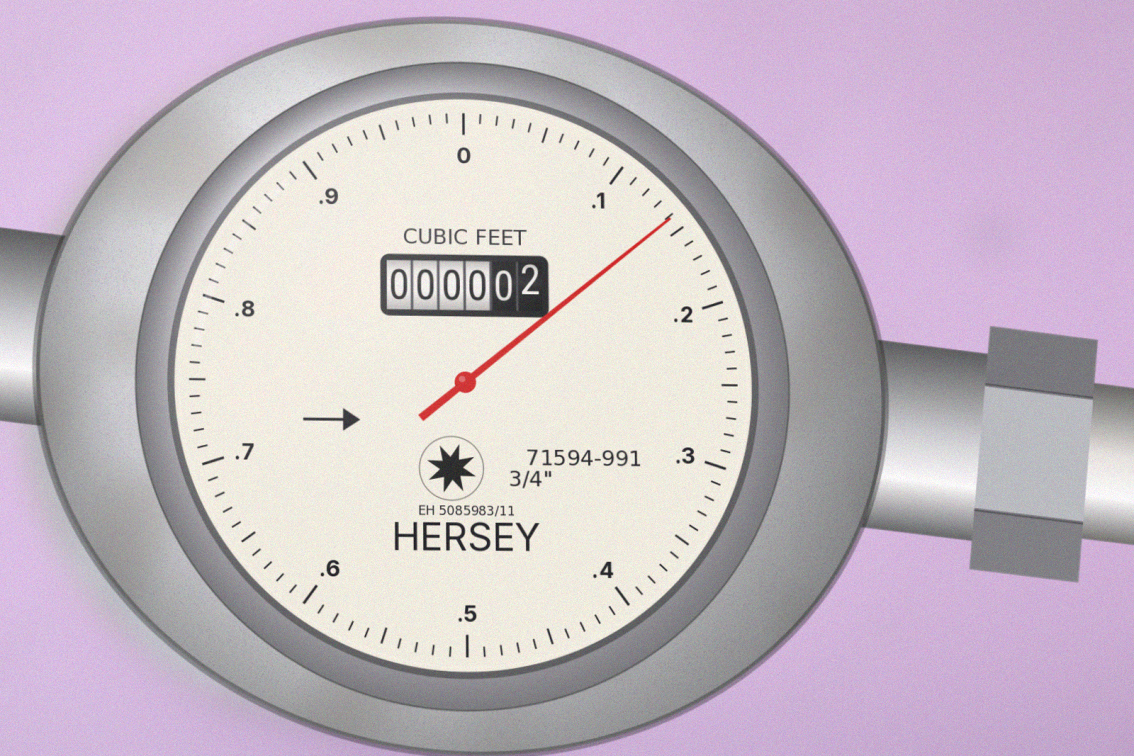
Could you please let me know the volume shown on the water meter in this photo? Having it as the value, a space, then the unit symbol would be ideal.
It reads 2.14 ft³
